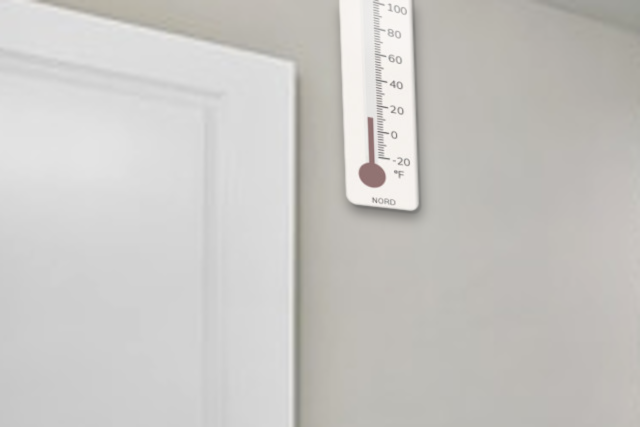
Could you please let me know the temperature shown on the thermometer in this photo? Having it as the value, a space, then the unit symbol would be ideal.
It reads 10 °F
